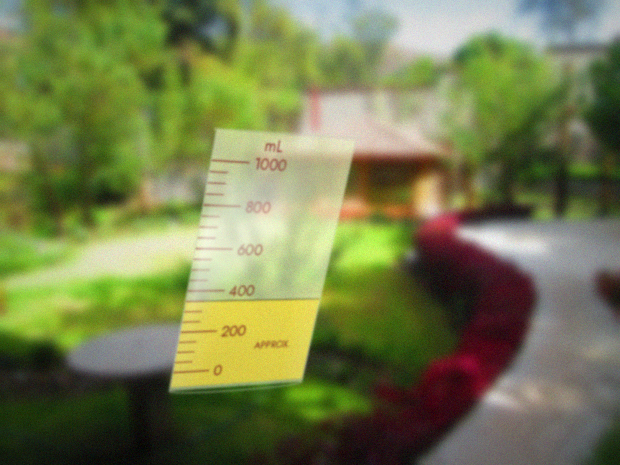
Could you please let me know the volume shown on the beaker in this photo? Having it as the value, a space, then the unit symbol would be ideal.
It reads 350 mL
